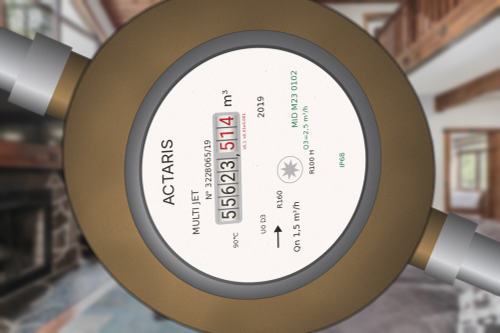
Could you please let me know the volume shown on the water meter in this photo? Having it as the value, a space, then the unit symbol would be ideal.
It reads 55623.514 m³
